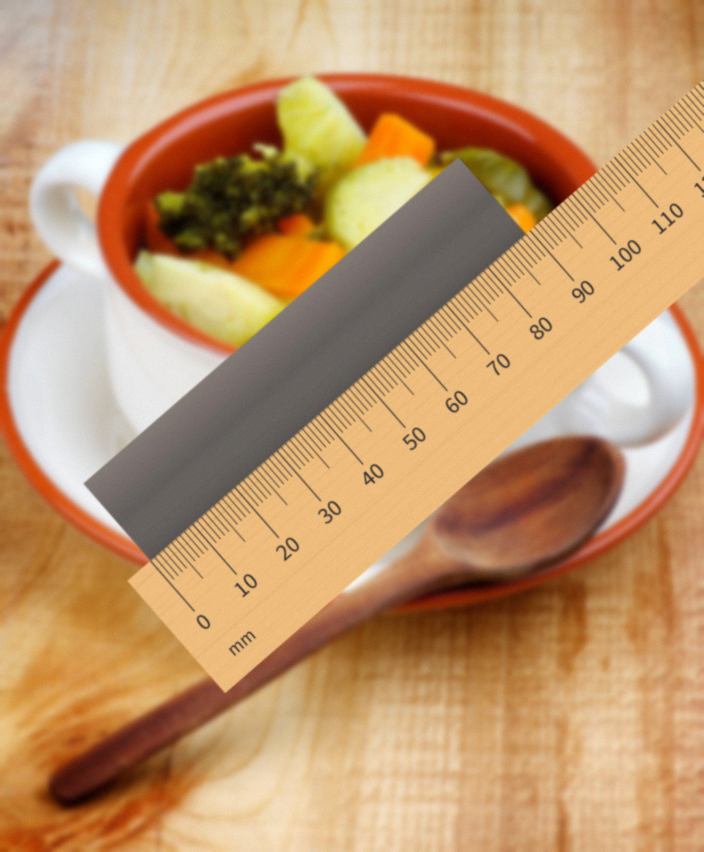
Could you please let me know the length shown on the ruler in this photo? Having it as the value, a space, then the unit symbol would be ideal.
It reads 89 mm
